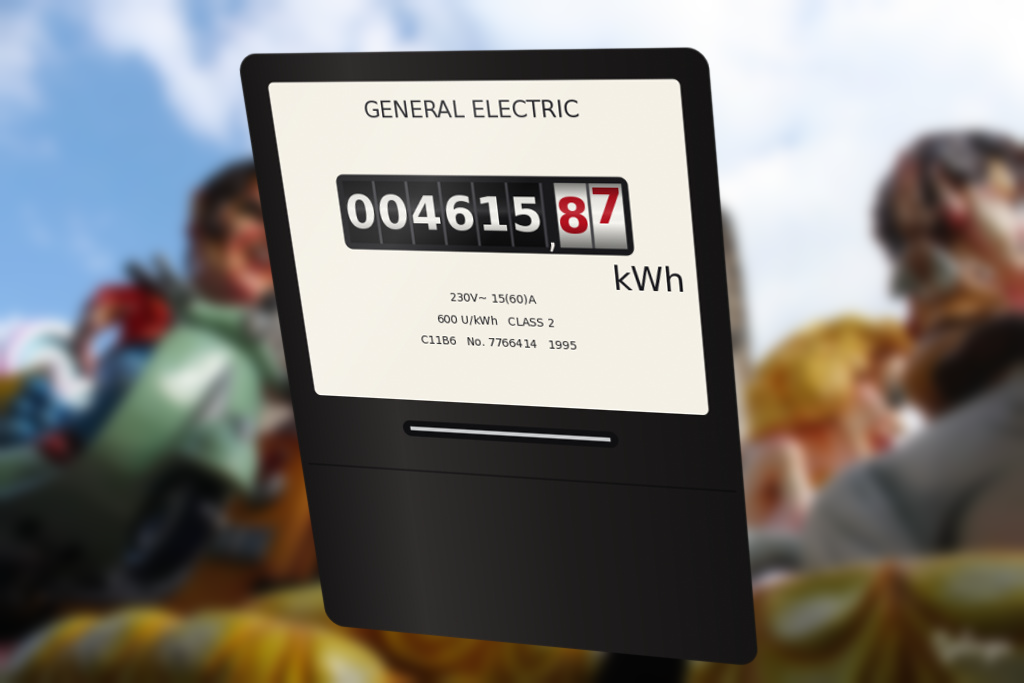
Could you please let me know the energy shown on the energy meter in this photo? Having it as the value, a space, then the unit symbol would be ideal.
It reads 4615.87 kWh
